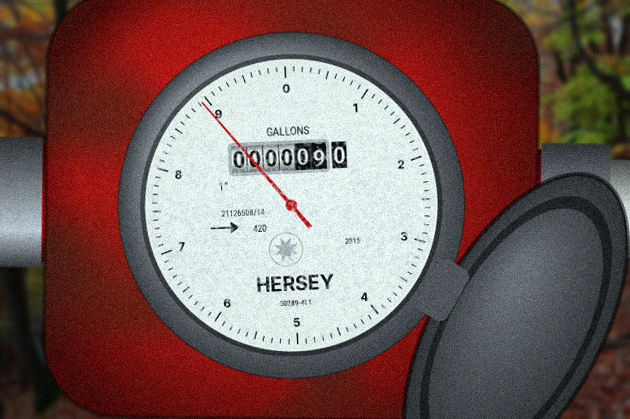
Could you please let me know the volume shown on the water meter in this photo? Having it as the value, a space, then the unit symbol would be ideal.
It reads 88.9 gal
